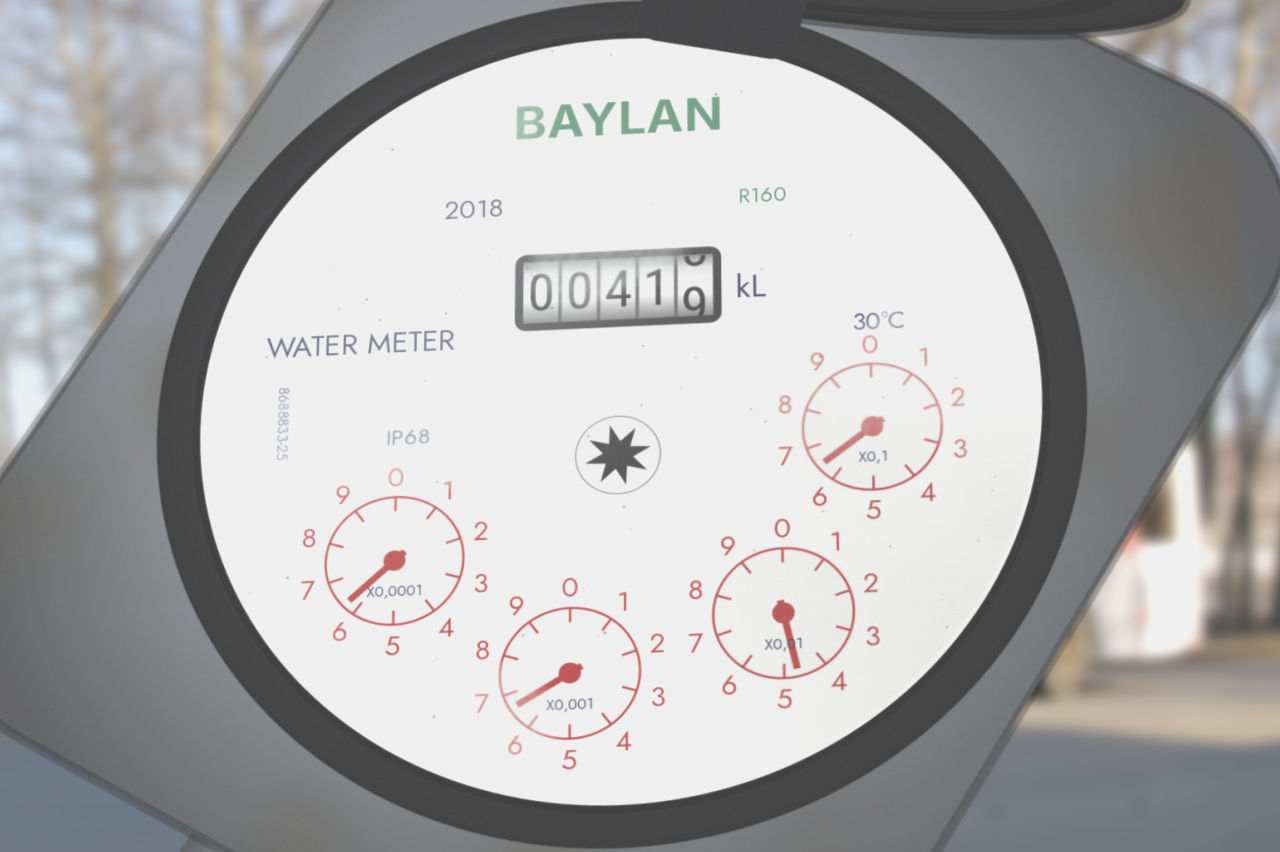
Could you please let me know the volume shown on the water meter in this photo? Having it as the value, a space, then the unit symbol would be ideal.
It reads 418.6466 kL
